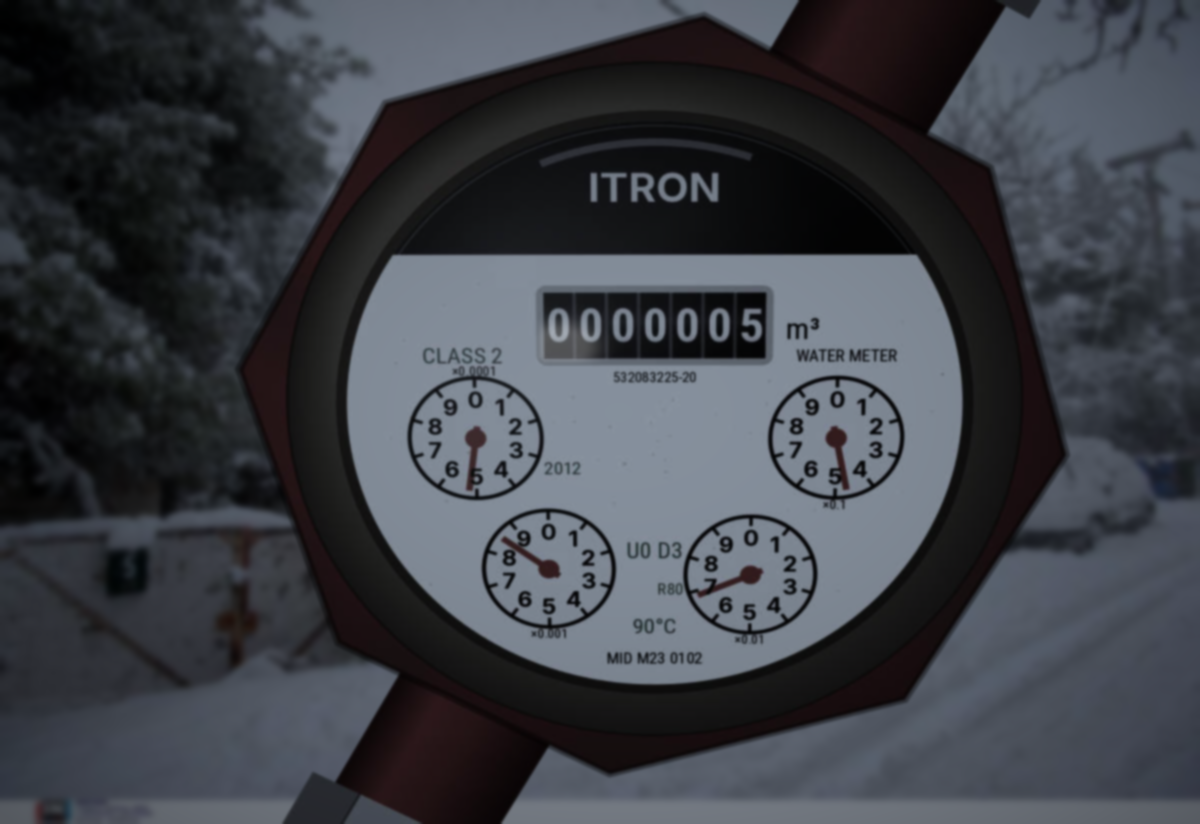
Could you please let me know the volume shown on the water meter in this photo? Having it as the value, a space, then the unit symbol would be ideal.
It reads 5.4685 m³
